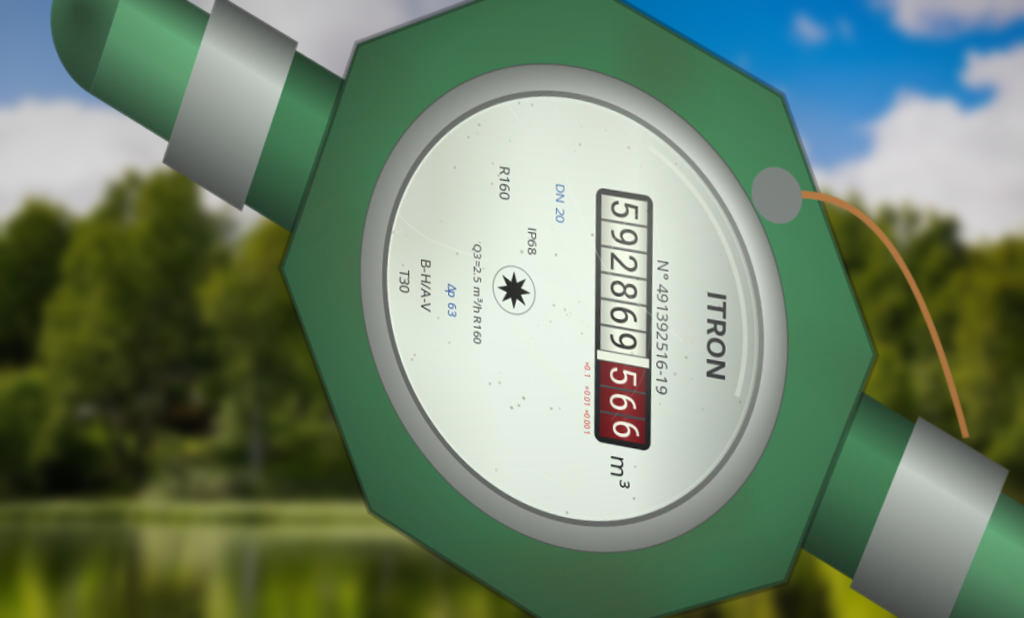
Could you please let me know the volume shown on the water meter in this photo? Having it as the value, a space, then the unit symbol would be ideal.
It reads 592869.566 m³
